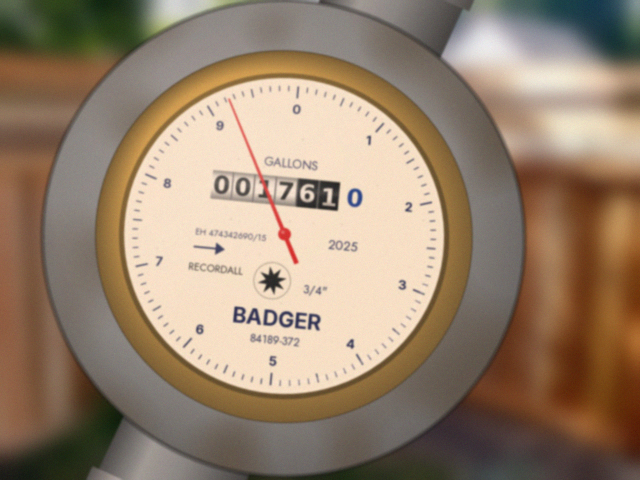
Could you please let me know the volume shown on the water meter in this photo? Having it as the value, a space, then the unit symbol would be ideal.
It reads 17609.2 gal
